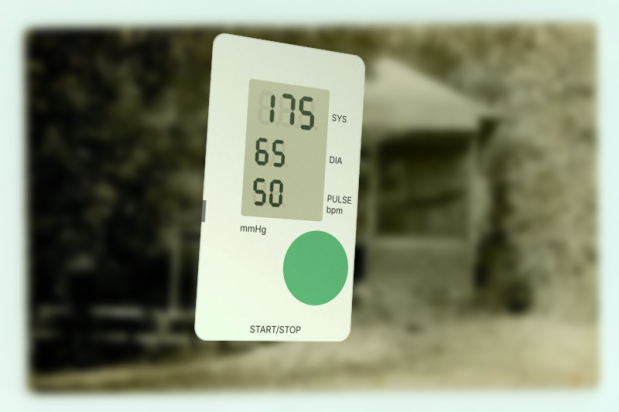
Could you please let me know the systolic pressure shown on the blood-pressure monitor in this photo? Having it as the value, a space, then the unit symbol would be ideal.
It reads 175 mmHg
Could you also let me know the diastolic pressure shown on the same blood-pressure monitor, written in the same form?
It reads 65 mmHg
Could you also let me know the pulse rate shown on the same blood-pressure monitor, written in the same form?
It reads 50 bpm
